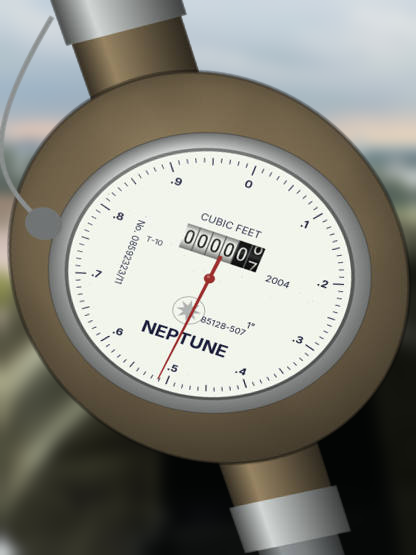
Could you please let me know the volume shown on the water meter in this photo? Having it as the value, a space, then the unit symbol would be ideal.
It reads 6.51 ft³
